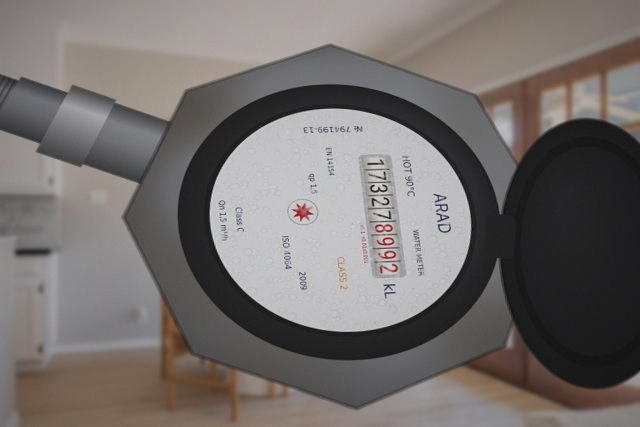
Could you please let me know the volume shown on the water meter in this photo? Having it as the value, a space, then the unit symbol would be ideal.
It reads 17327.8992 kL
